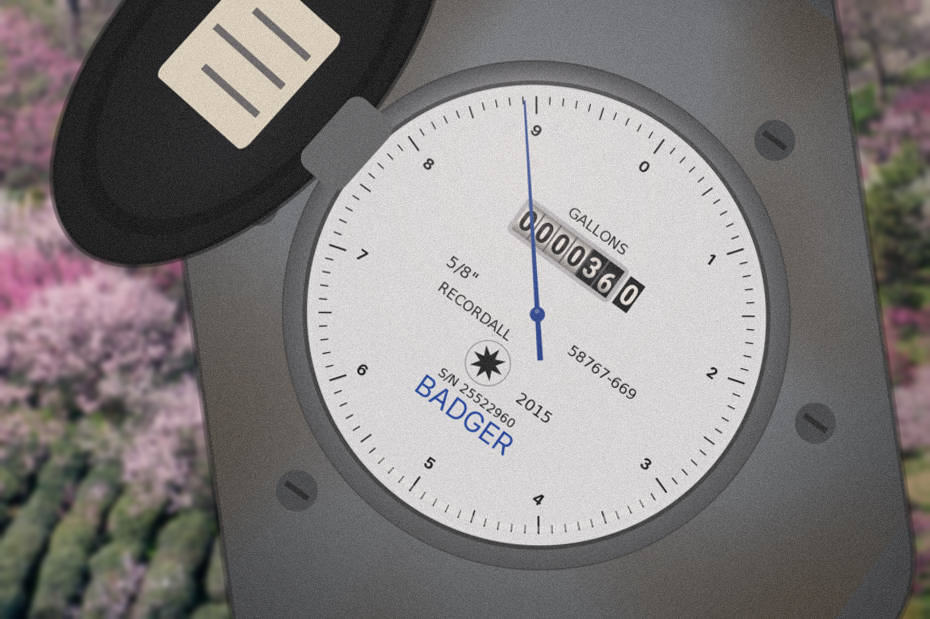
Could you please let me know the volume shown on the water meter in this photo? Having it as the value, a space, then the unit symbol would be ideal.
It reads 358.9 gal
